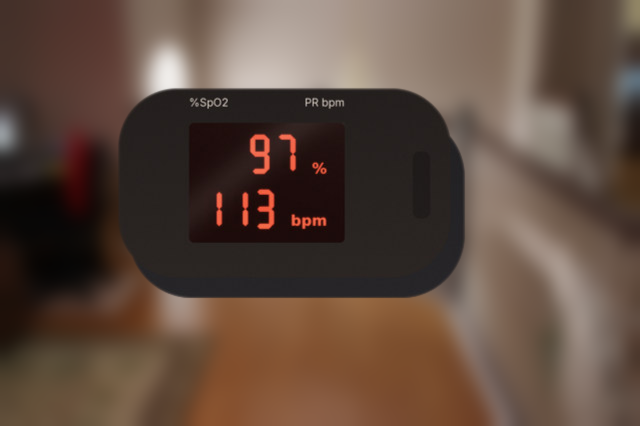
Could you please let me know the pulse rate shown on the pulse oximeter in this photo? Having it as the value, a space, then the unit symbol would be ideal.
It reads 113 bpm
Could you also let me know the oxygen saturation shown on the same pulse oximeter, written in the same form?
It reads 97 %
